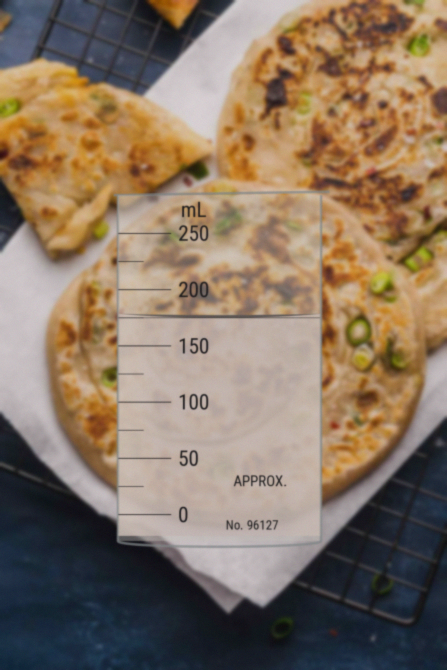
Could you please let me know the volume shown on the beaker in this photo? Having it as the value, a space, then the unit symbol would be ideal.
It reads 175 mL
